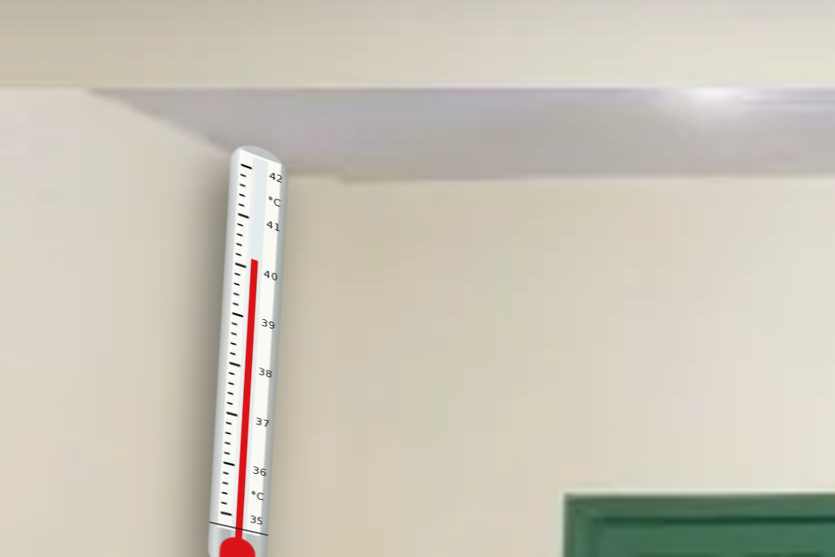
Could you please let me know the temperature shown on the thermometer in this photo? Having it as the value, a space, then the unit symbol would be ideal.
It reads 40.2 °C
